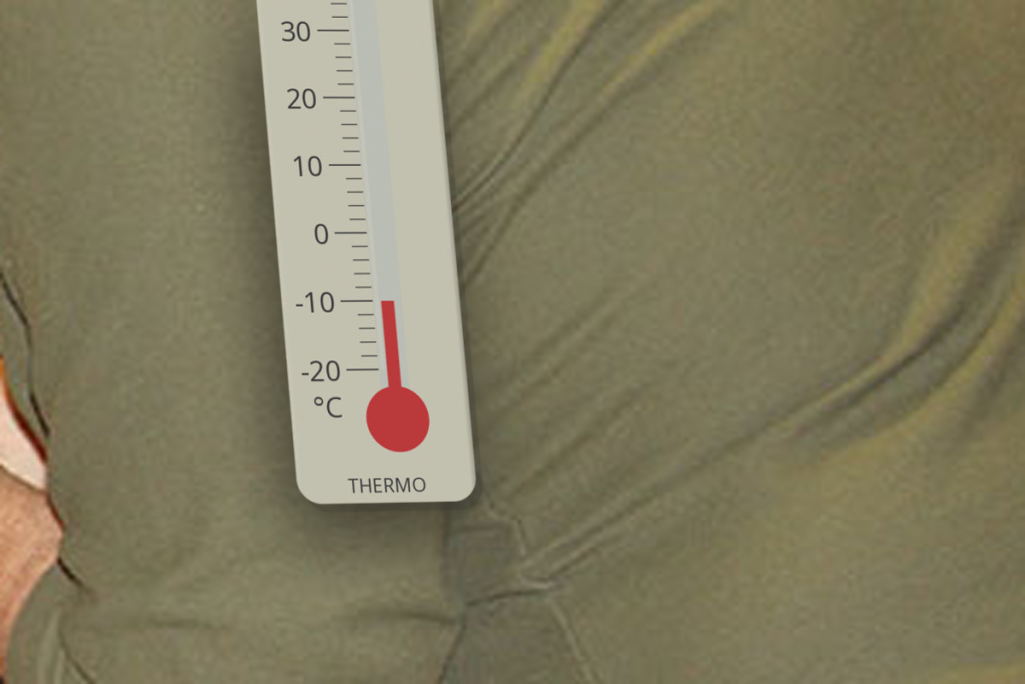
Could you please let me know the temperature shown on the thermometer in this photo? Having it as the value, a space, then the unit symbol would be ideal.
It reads -10 °C
